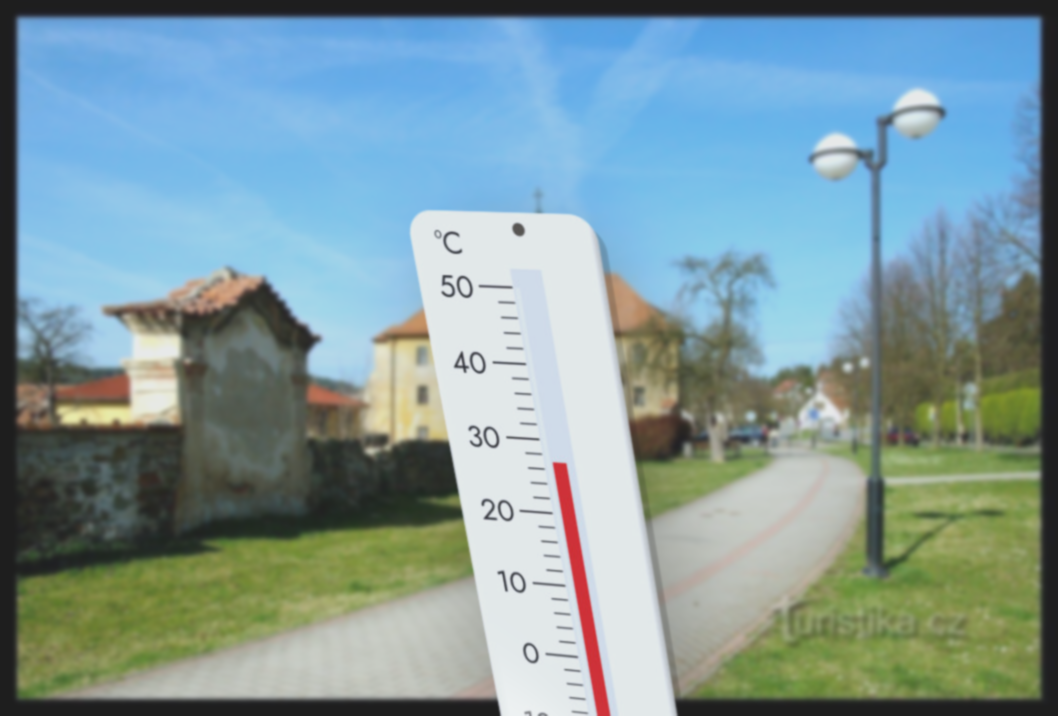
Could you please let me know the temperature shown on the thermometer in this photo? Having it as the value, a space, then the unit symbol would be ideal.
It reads 27 °C
